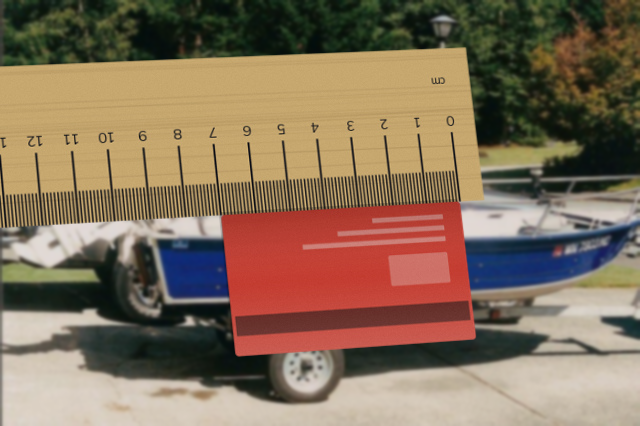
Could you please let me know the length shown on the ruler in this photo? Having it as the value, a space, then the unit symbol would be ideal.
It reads 7 cm
